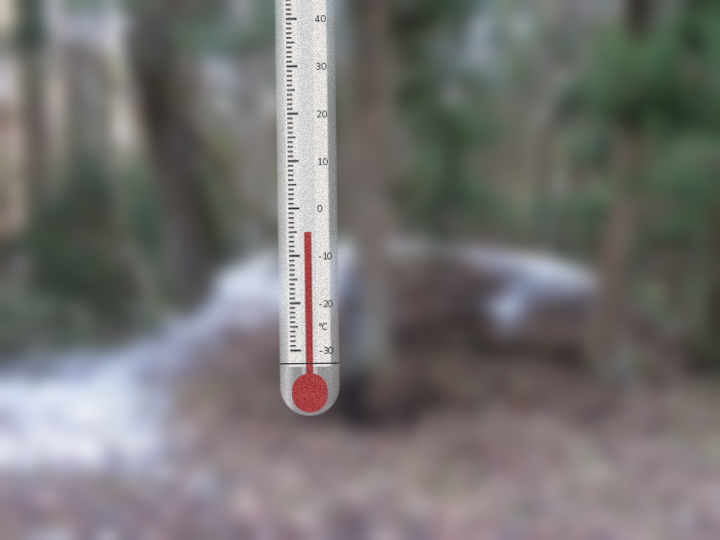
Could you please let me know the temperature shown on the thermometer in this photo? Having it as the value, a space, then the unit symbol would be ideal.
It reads -5 °C
